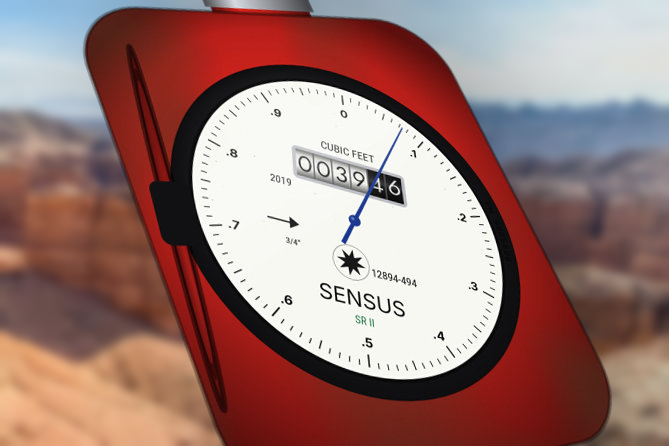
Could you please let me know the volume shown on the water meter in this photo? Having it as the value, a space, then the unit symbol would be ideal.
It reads 3946.07 ft³
